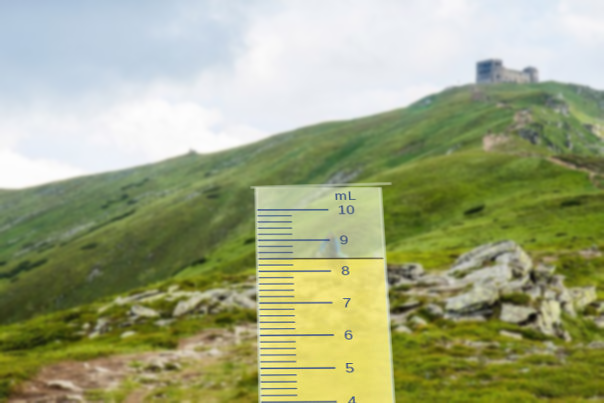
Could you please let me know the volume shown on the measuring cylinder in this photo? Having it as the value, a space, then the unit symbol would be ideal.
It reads 8.4 mL
